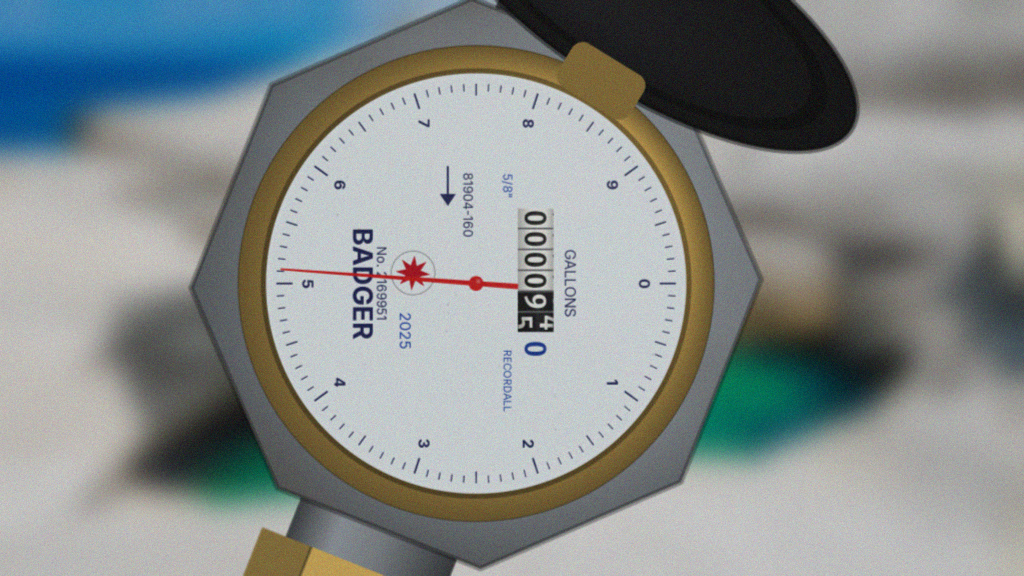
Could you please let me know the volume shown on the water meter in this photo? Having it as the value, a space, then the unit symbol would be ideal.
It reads 945.1 gal
